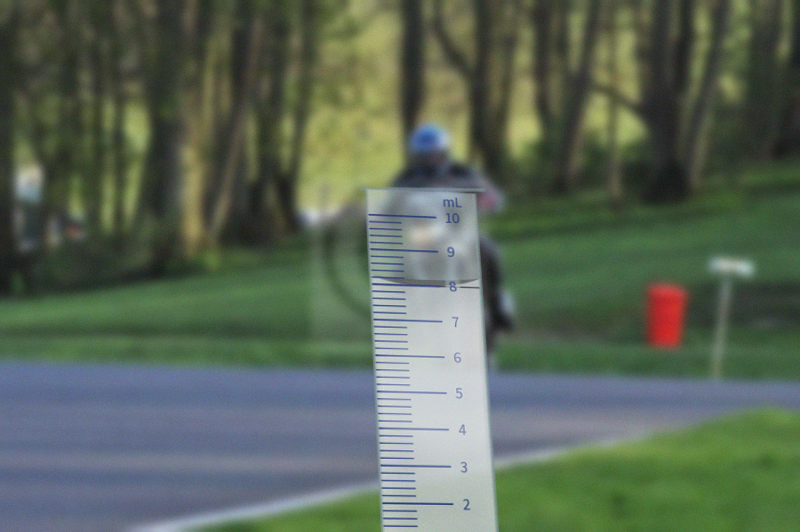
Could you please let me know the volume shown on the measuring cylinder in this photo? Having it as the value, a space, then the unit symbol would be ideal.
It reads 8 mL
